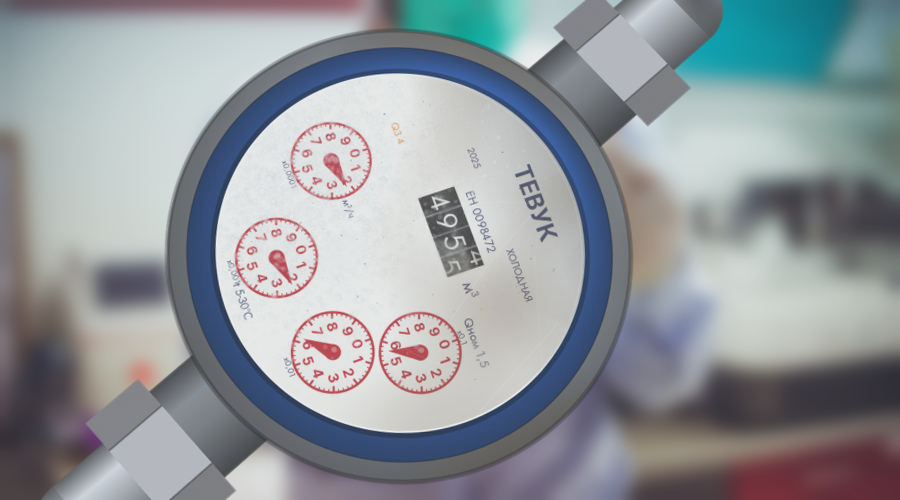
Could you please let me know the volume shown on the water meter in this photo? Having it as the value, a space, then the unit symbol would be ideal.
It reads 4954.5622 m³
